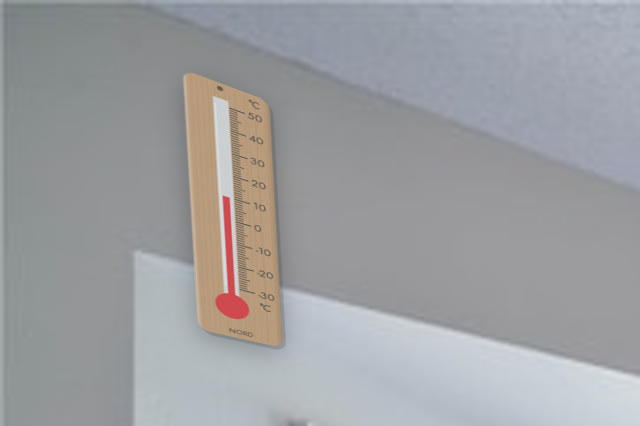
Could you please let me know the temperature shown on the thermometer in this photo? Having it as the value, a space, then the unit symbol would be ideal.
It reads 10 °C
